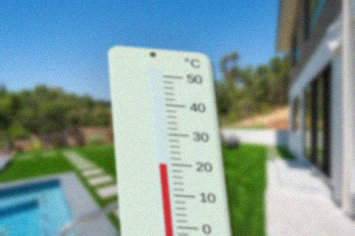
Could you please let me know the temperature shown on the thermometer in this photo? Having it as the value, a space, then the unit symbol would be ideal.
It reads 20 °C
